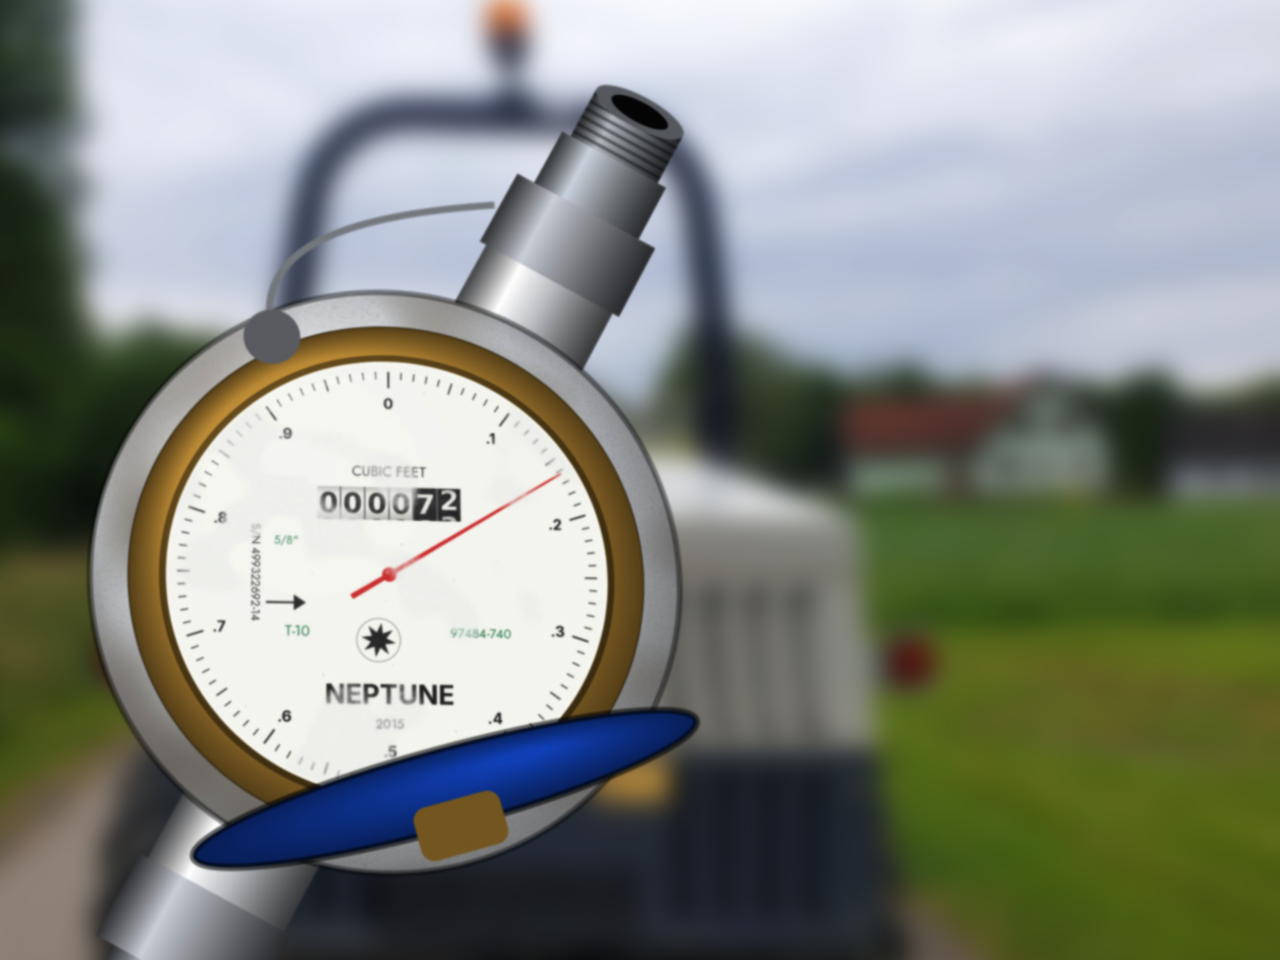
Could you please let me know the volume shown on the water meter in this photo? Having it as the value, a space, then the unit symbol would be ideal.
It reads 72.16 ft³
